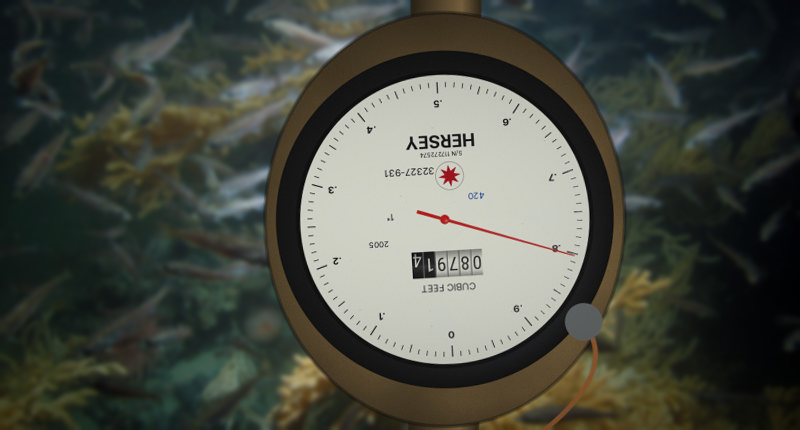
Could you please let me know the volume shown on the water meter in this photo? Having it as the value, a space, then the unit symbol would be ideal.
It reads 87913.80 ft³
